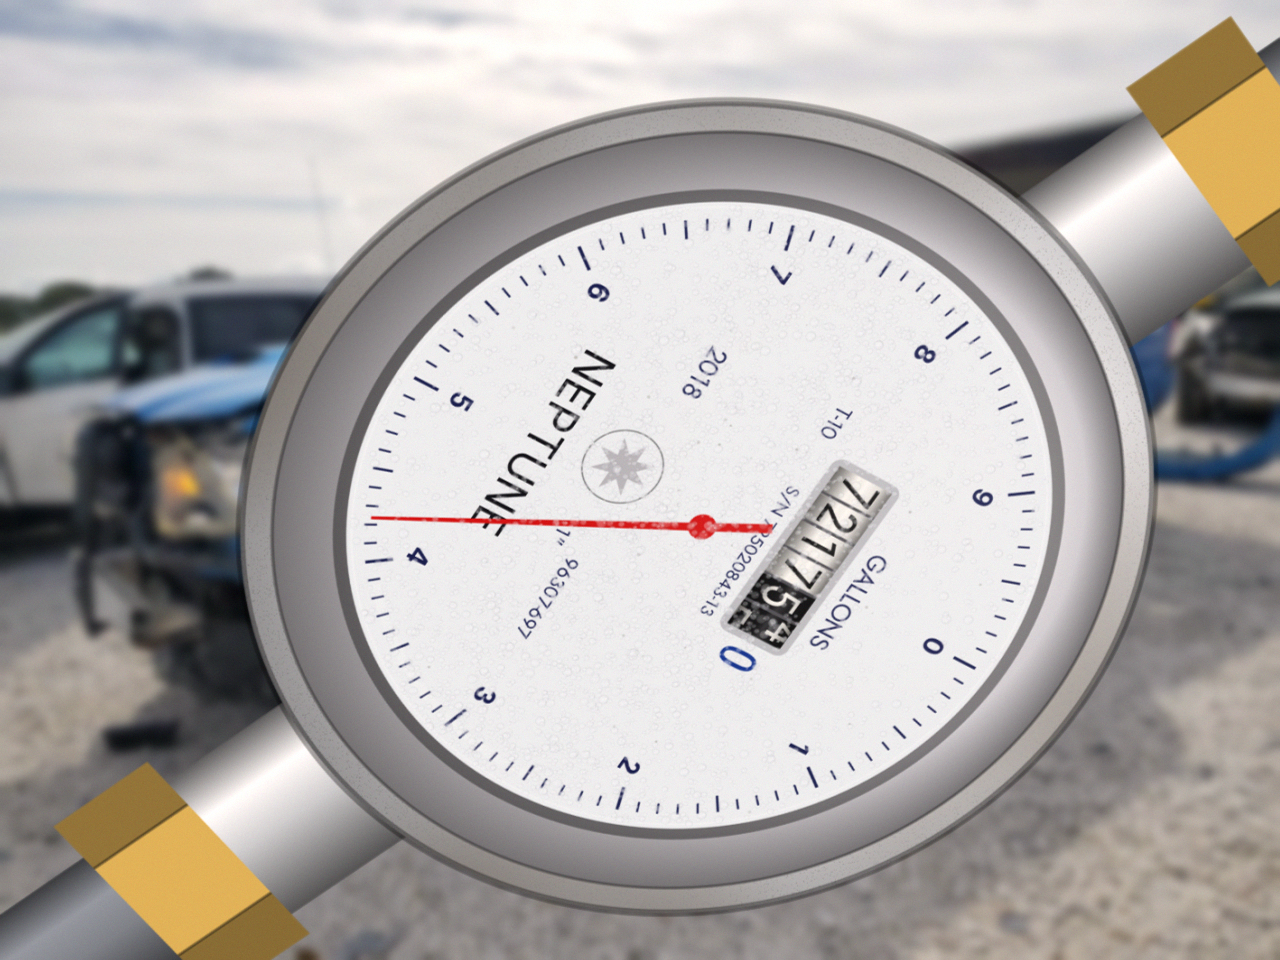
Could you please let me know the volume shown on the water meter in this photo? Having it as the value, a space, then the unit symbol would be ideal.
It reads 7217544.2 gal
